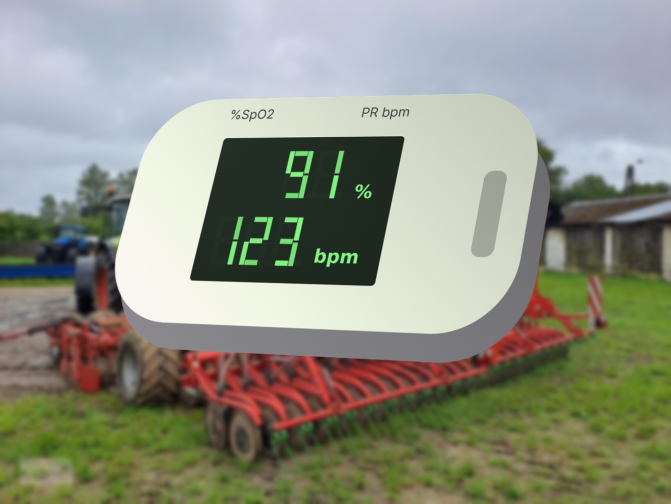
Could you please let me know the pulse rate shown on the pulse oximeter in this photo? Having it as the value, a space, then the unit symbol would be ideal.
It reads 123 bpm
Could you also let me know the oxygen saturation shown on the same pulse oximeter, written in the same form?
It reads 91 %
